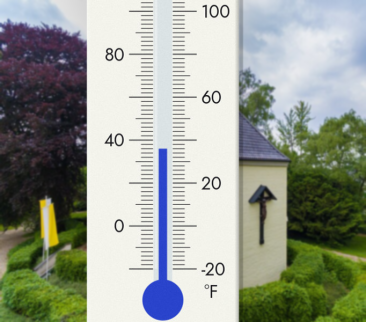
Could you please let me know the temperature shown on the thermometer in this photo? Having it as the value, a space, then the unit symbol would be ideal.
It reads 36 °F
